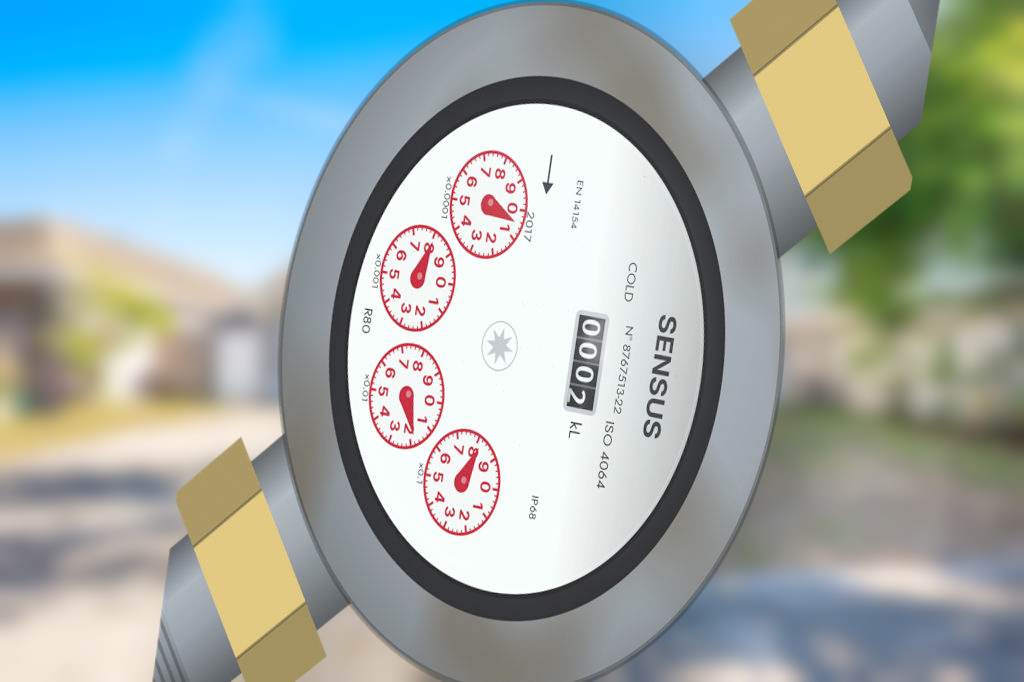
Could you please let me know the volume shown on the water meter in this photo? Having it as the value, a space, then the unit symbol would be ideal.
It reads 1.8180 kL
